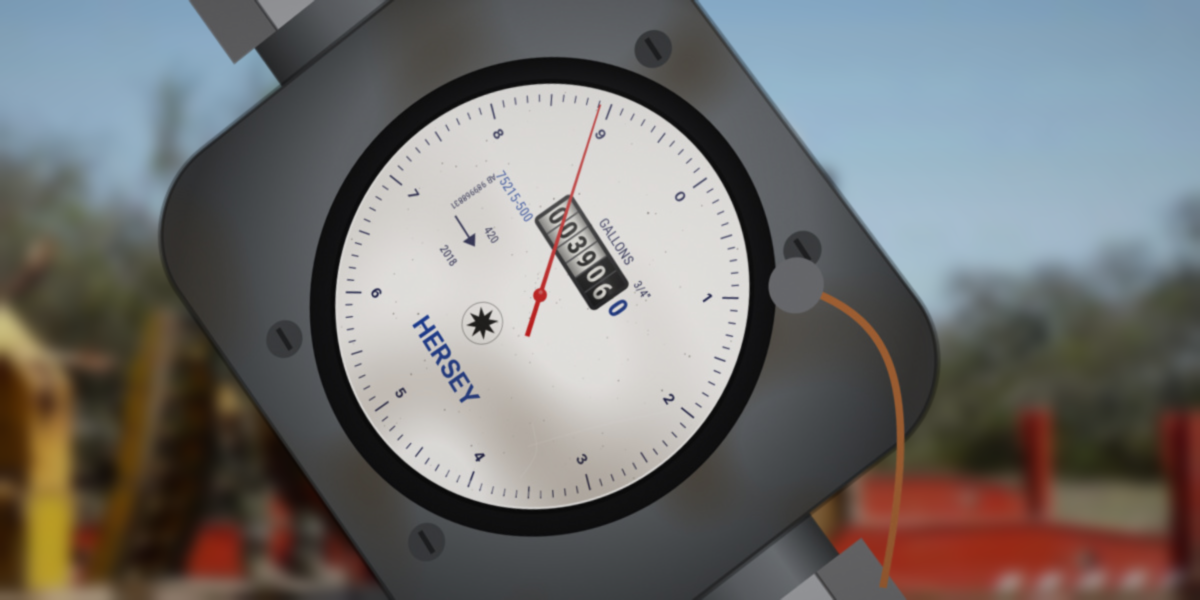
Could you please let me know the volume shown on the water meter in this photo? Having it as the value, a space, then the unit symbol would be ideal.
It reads 39058.9 gal
